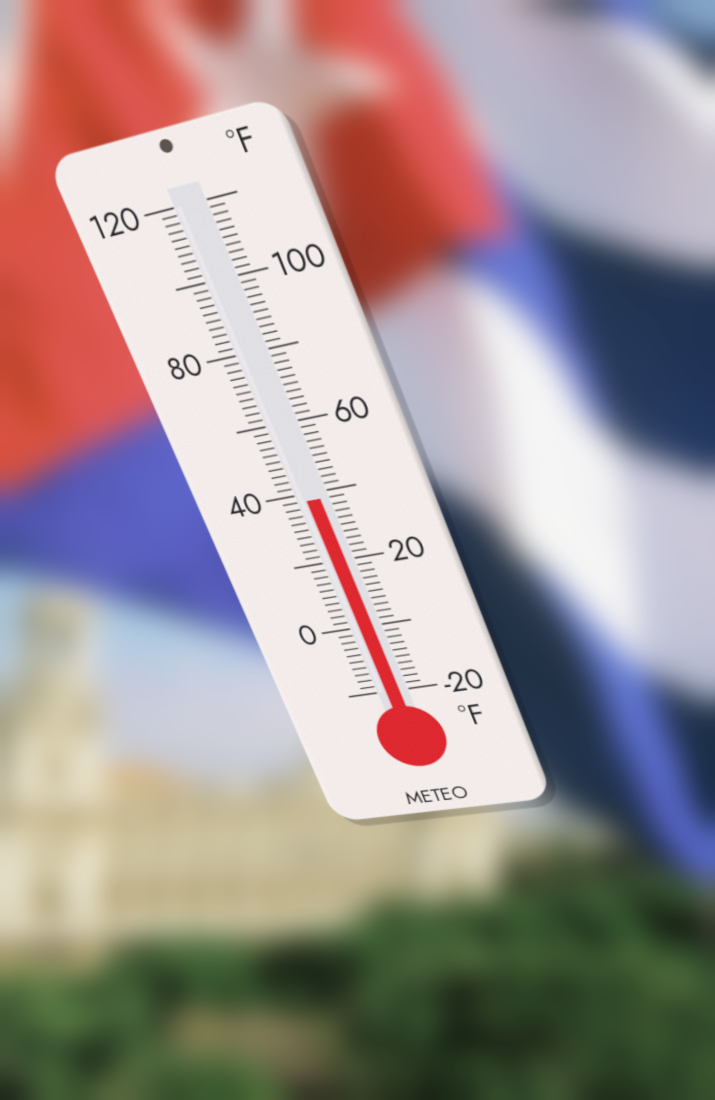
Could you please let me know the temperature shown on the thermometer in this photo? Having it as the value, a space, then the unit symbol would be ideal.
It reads 38 °F
